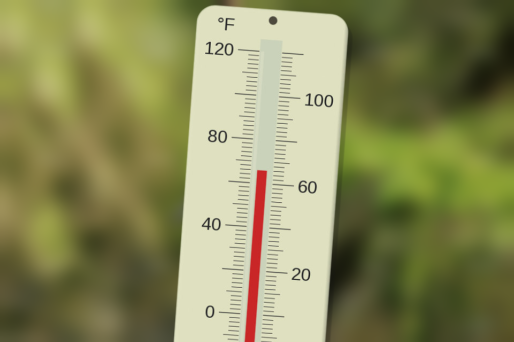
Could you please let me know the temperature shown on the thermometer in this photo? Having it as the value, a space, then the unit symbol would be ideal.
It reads 66 °F
